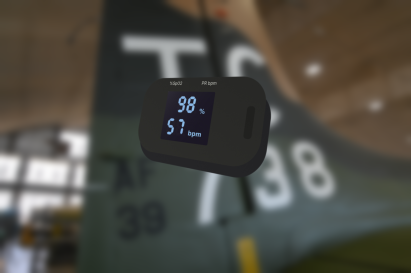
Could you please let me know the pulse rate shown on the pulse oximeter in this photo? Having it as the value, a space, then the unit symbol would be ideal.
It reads 57 bpm
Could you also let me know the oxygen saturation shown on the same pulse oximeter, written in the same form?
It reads 98 %
